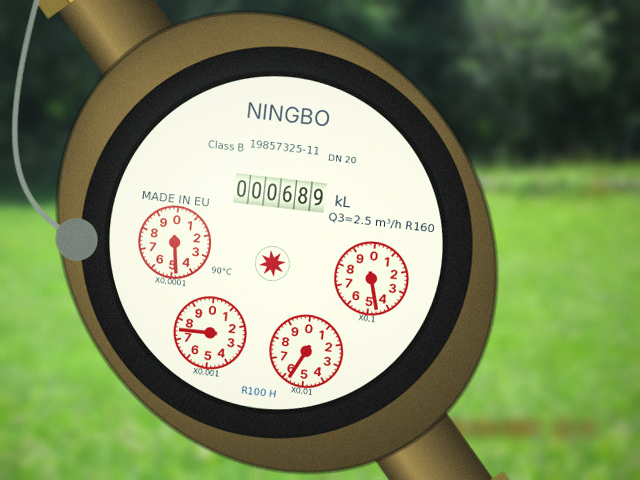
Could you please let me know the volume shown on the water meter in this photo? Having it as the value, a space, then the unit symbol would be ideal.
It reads 689.4574 kL
